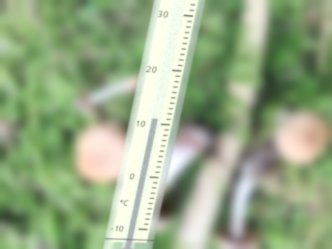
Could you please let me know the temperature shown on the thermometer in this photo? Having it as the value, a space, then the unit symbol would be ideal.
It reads 11 °C
